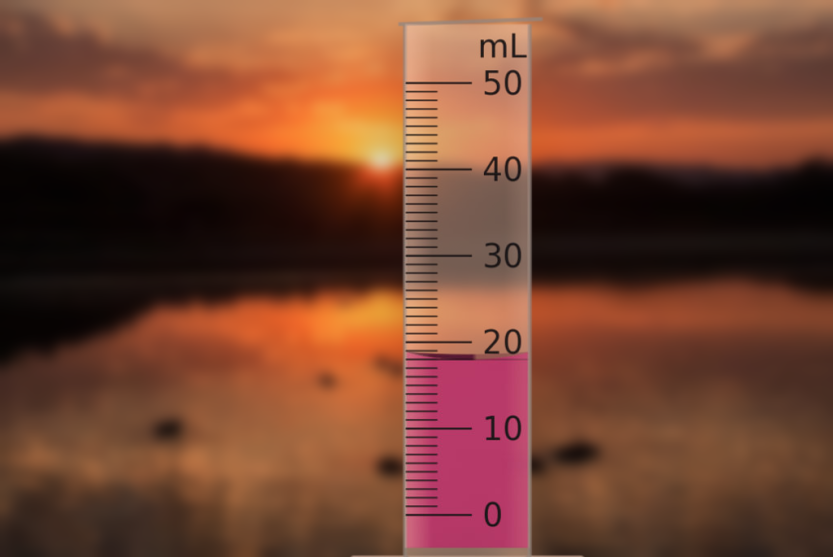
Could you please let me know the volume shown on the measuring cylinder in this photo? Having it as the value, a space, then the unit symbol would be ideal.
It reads 18 mL
